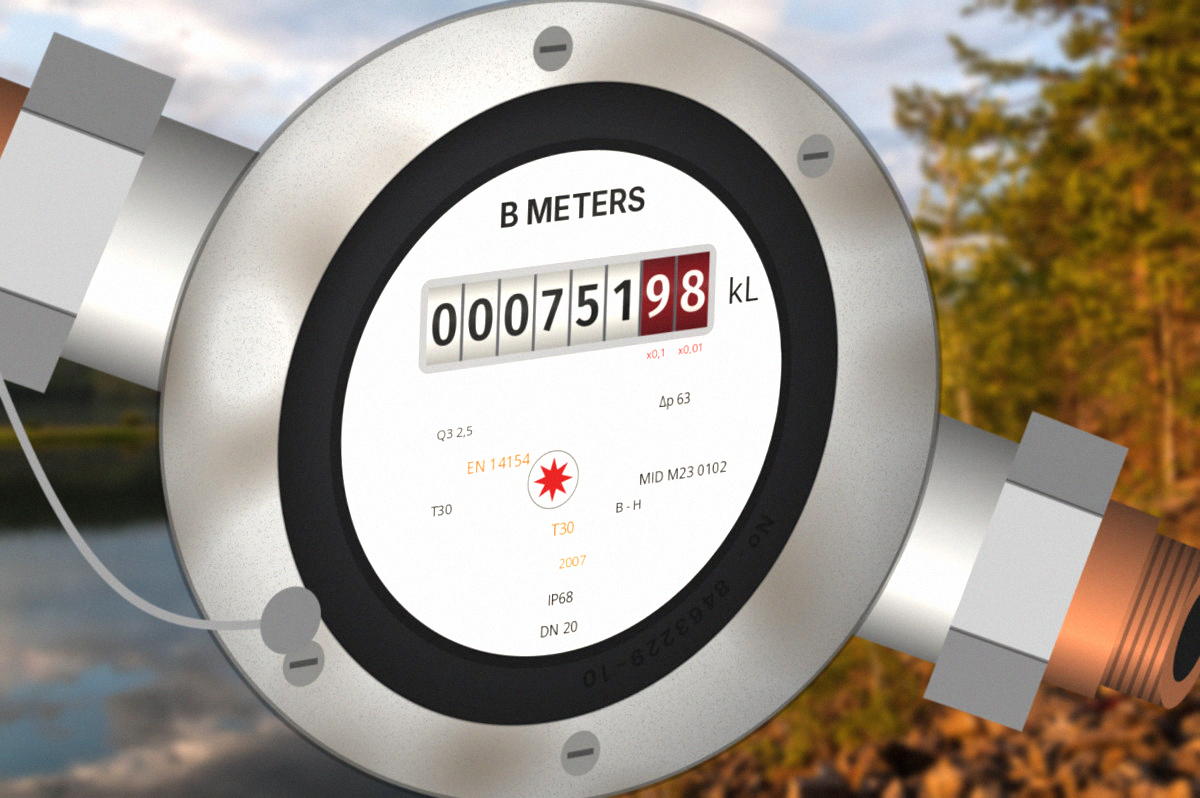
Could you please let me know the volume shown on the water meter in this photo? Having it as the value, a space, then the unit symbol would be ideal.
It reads 751.98 kL
